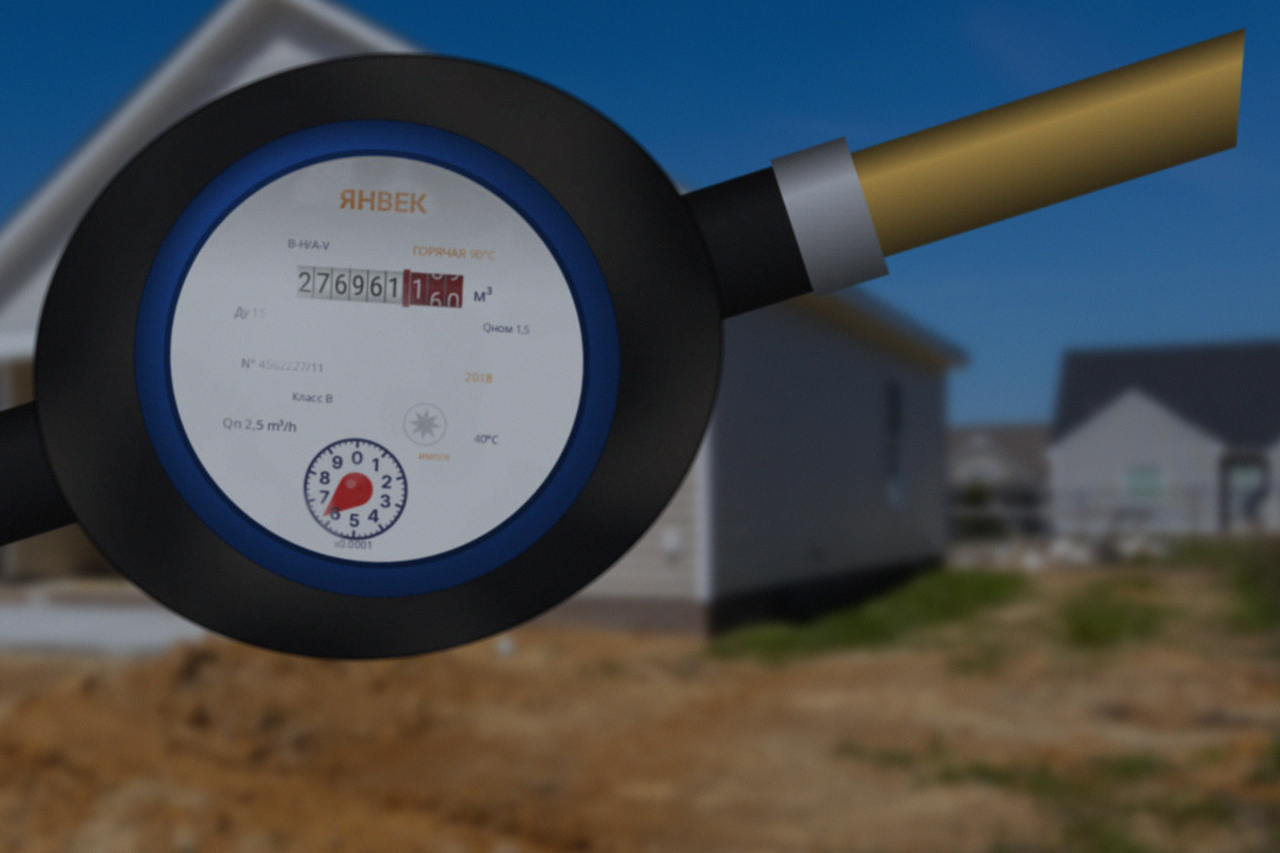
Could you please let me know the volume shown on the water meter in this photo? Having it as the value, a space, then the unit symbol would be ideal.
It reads 276961.1596 m³
